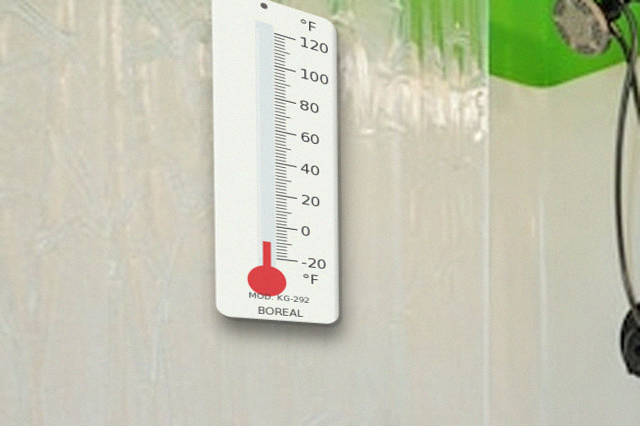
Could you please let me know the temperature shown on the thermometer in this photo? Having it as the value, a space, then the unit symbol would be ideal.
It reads -10 °F
